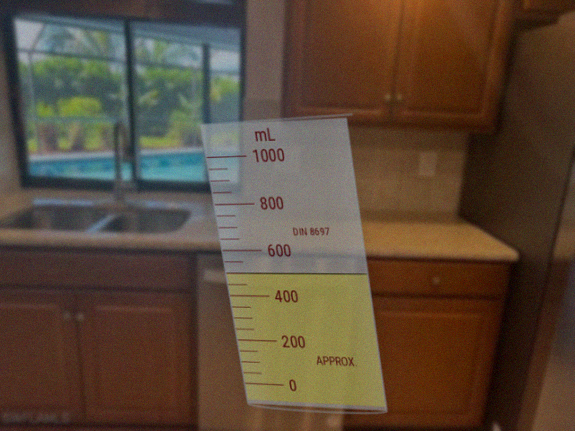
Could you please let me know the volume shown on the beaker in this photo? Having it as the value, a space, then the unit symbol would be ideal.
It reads 500 mL
